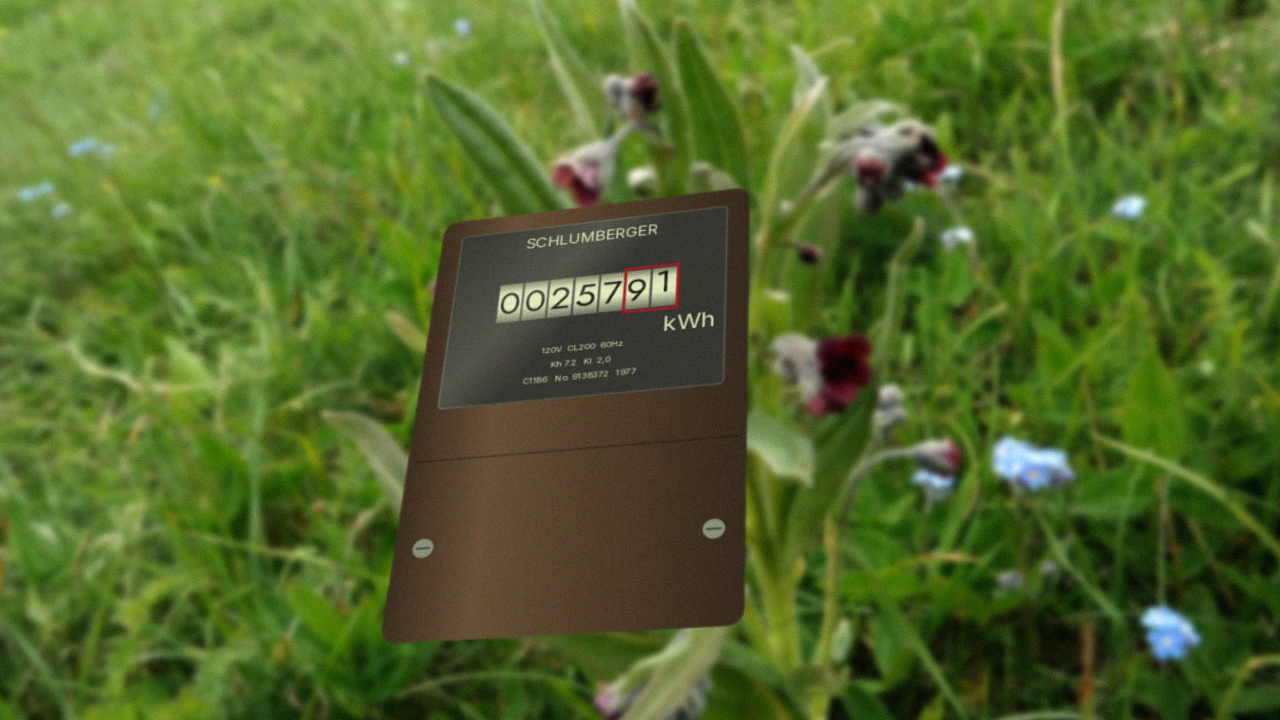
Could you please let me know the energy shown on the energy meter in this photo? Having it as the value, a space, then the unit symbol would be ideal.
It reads 257.91 kWh
